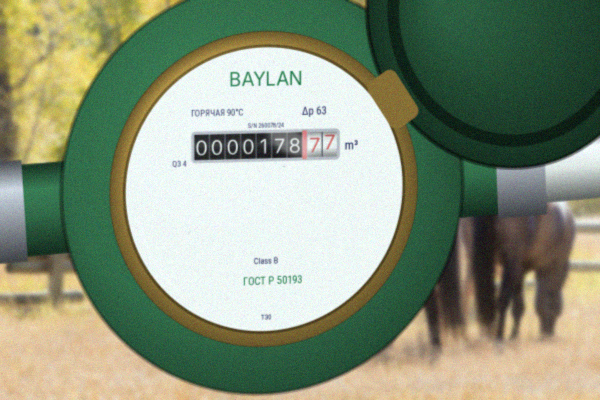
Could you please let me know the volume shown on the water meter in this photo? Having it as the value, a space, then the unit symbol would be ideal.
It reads 178.77 m³
